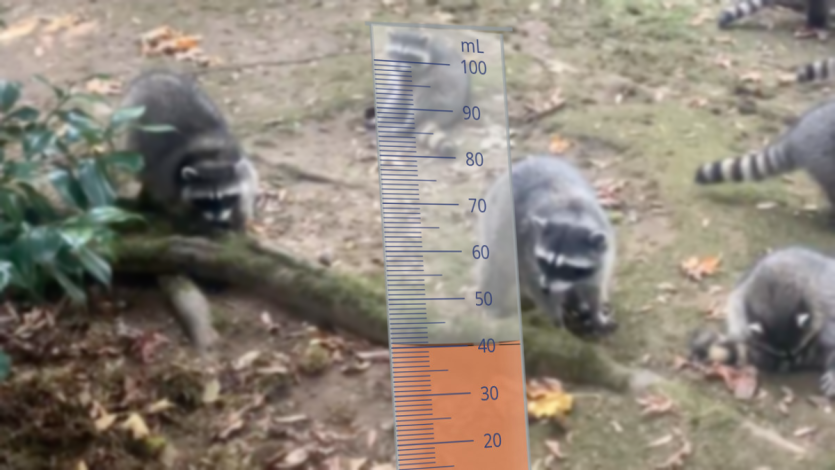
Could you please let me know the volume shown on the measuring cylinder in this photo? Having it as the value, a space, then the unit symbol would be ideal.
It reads 40 mL
